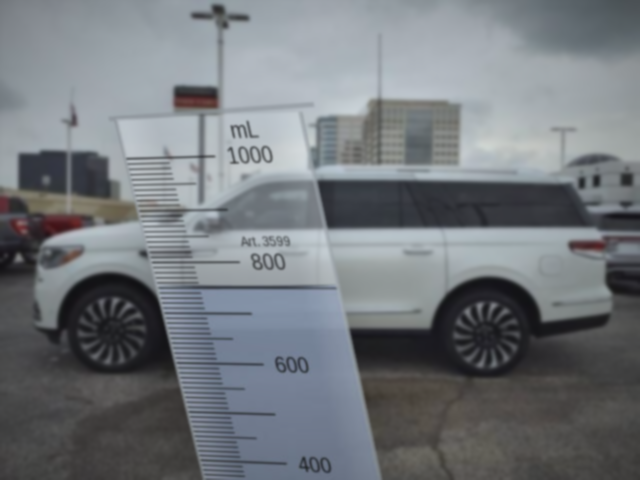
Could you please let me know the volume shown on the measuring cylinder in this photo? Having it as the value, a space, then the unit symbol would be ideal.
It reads 750 mL
